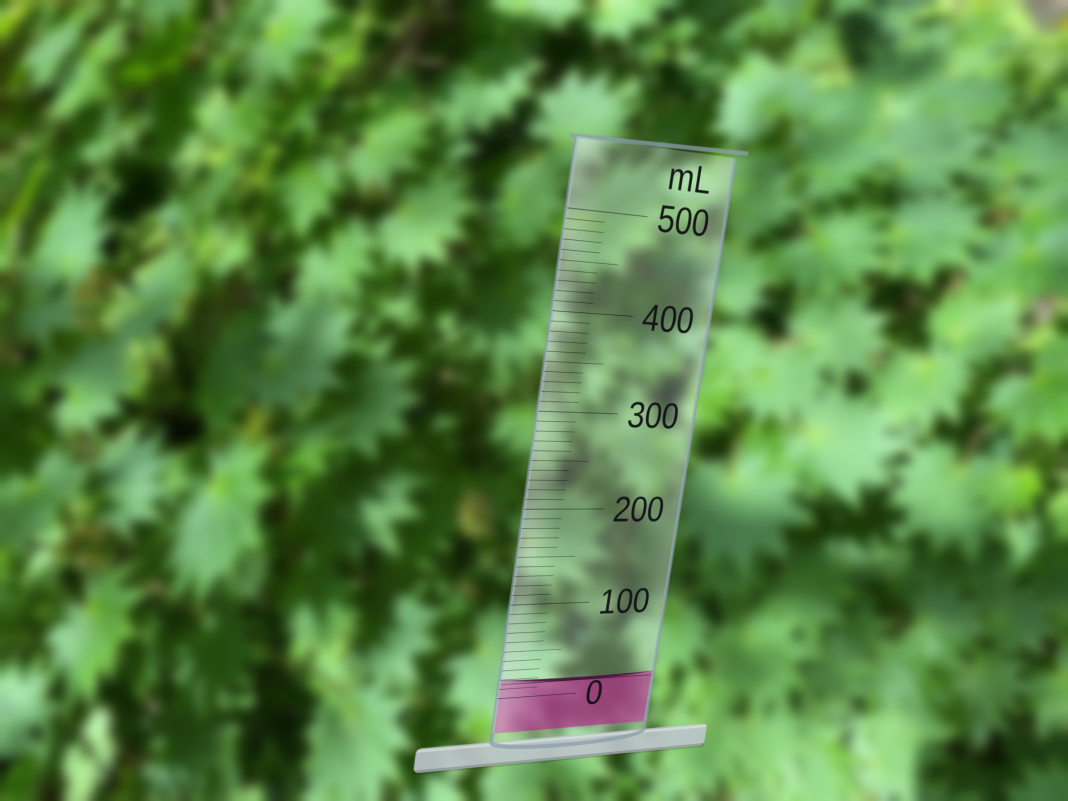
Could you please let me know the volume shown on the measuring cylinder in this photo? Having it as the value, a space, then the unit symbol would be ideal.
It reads 15 mL
